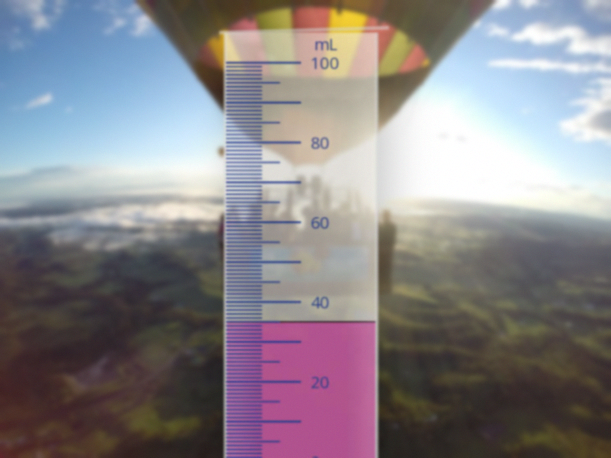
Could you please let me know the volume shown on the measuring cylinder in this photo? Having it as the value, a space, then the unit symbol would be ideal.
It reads 35 mL
